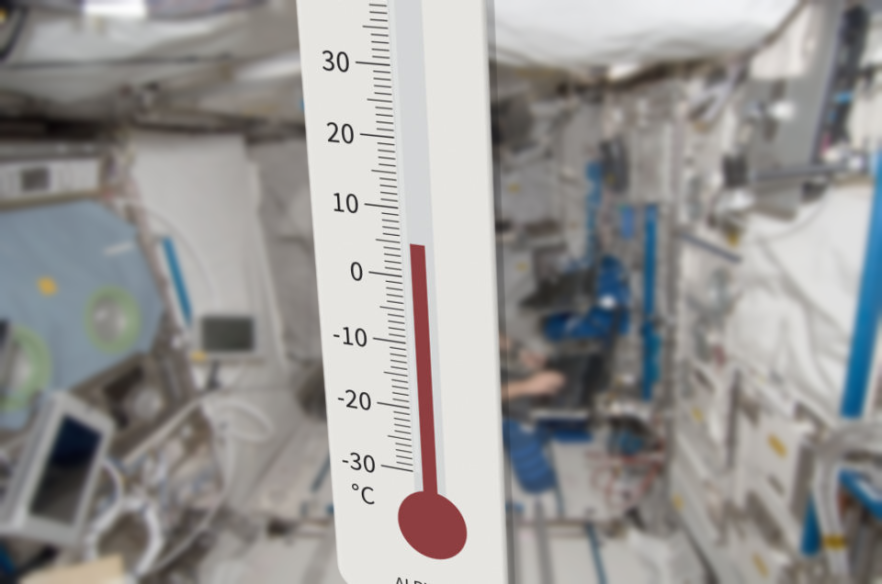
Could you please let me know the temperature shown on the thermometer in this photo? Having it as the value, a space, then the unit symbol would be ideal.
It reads 5 °C
